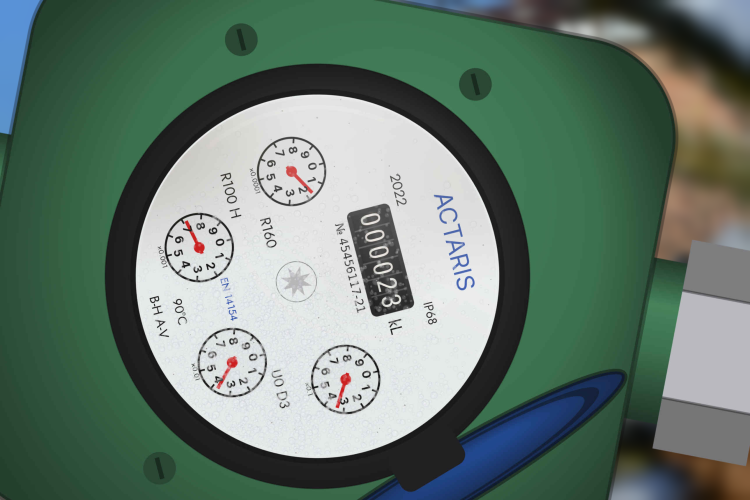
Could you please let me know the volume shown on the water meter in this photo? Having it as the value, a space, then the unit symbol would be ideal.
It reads 23.3371 kL
